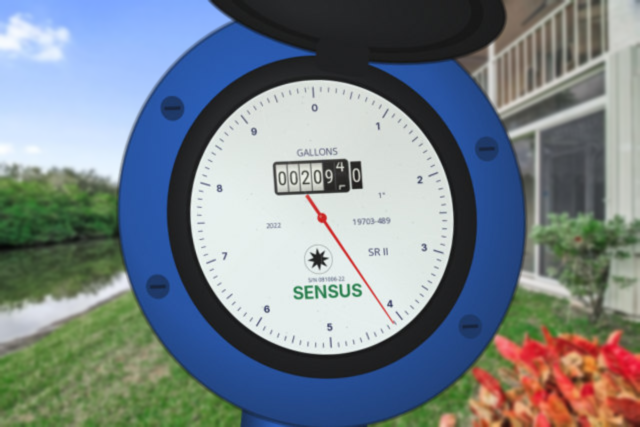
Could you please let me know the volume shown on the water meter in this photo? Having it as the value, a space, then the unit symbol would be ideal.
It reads 20944.1 gal
